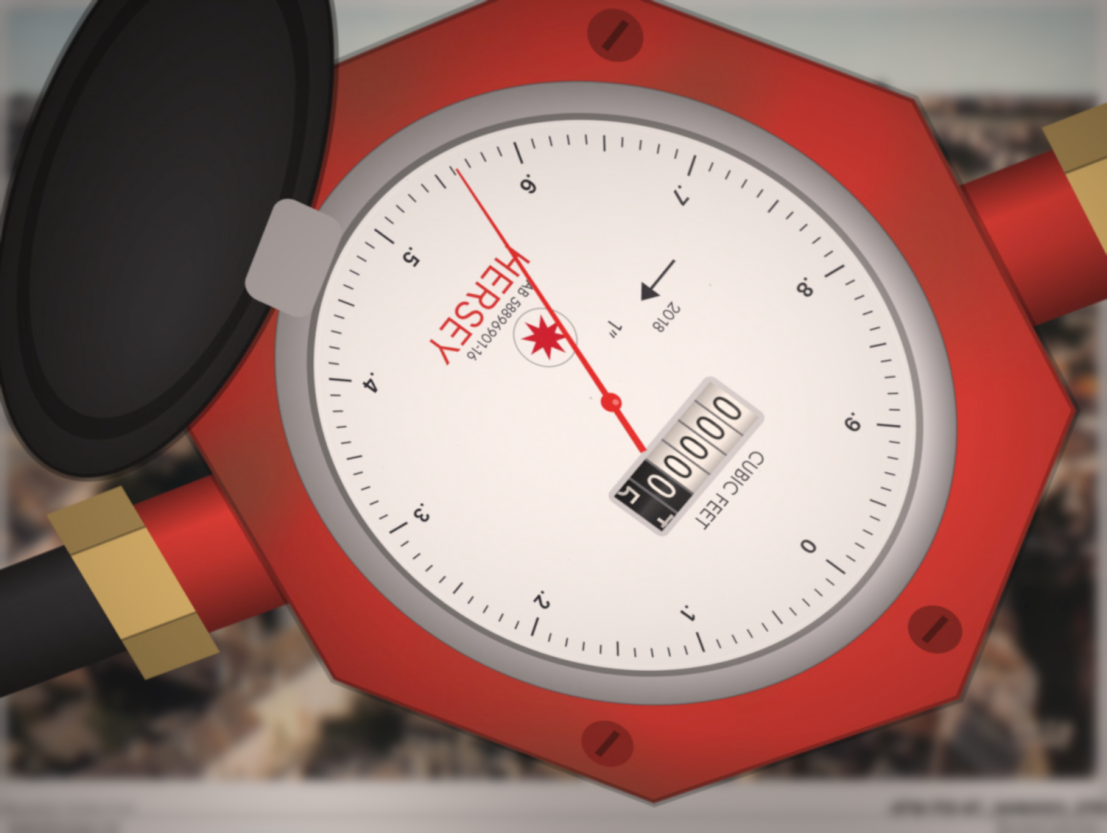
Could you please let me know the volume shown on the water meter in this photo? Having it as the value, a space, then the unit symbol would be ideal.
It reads 4.56 ft³
